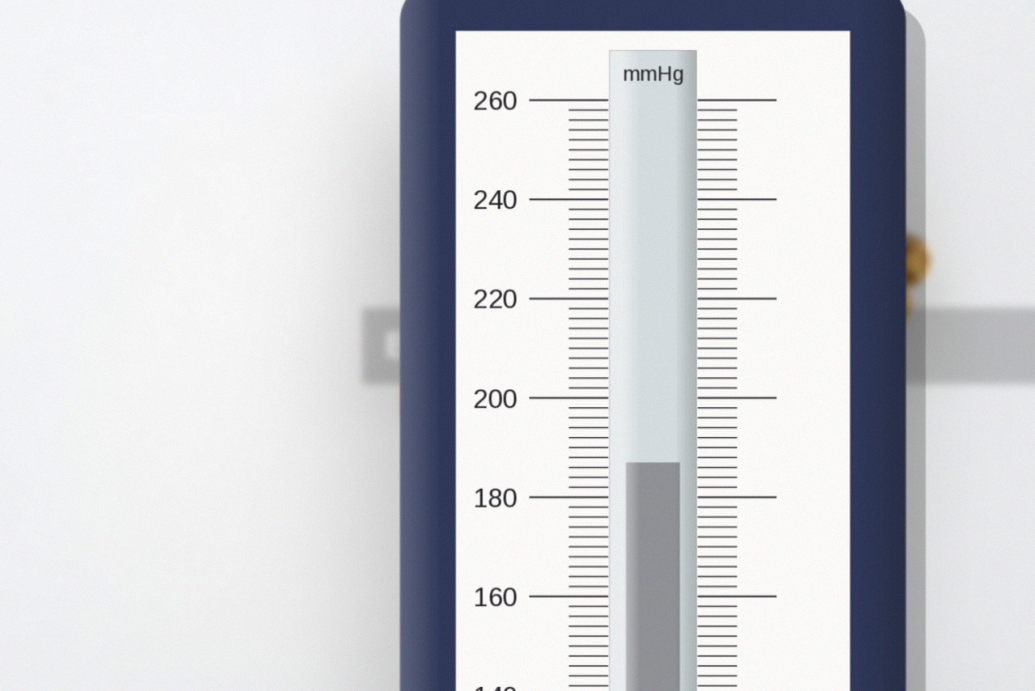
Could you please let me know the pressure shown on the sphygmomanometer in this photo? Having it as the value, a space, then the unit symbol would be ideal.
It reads 187 mmHg
